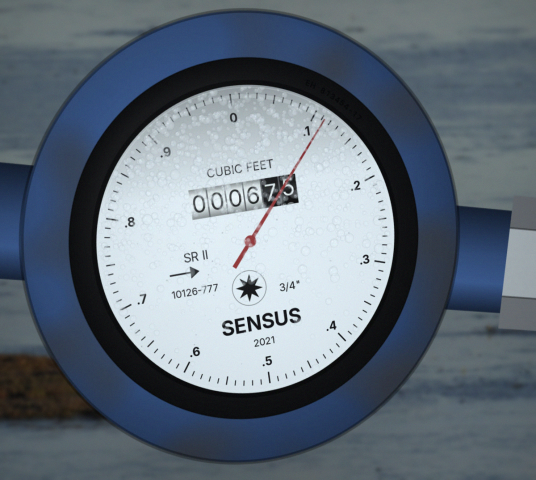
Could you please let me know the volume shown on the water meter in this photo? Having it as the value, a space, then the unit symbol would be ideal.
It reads 675.11 ft³
